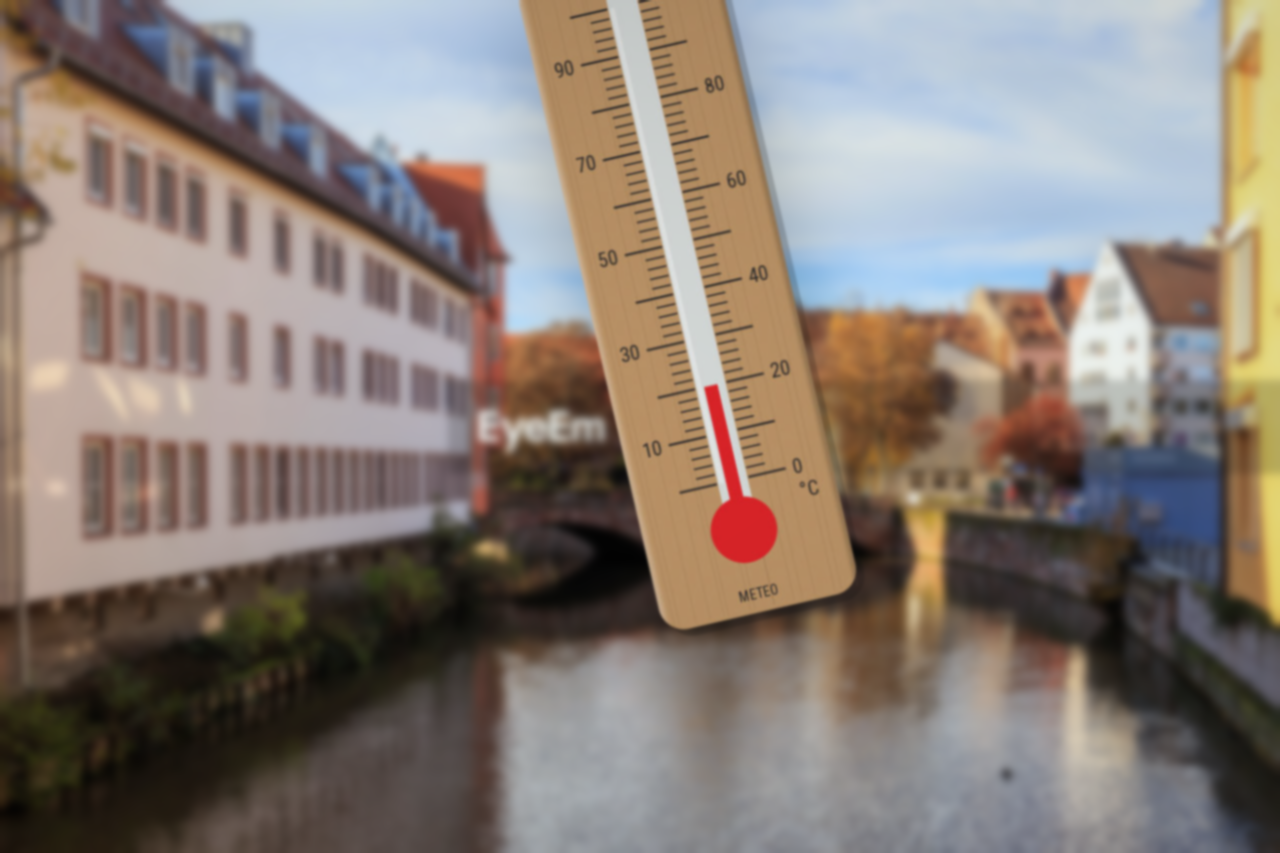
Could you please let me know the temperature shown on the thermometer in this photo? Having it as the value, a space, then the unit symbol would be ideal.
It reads 20 °C
